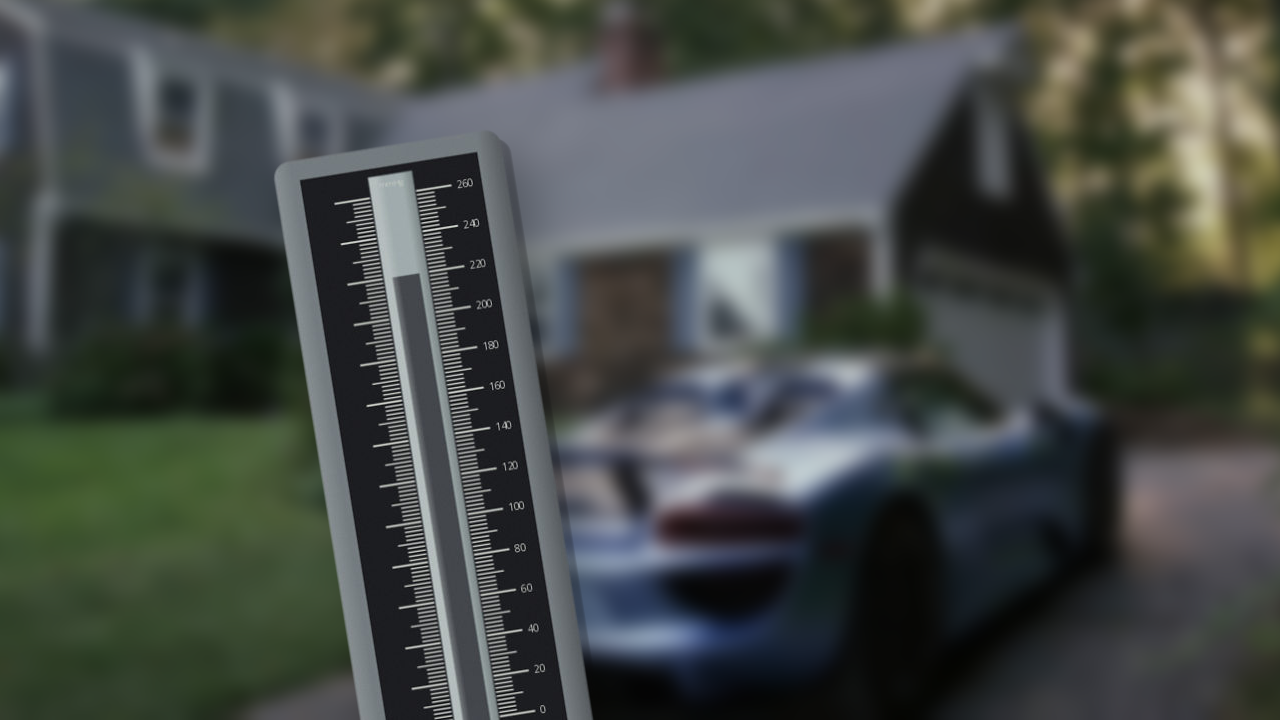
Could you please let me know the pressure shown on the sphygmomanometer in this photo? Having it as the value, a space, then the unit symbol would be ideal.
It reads 220 mmHg
